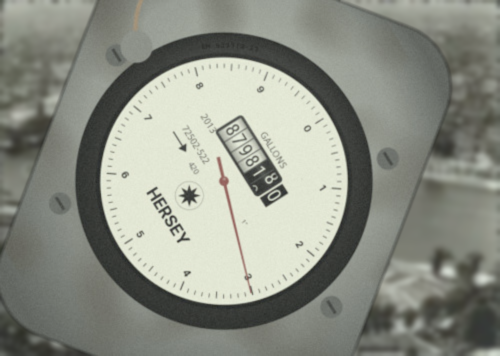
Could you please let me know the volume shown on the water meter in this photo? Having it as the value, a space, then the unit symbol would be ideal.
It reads 8798183.0 gal
